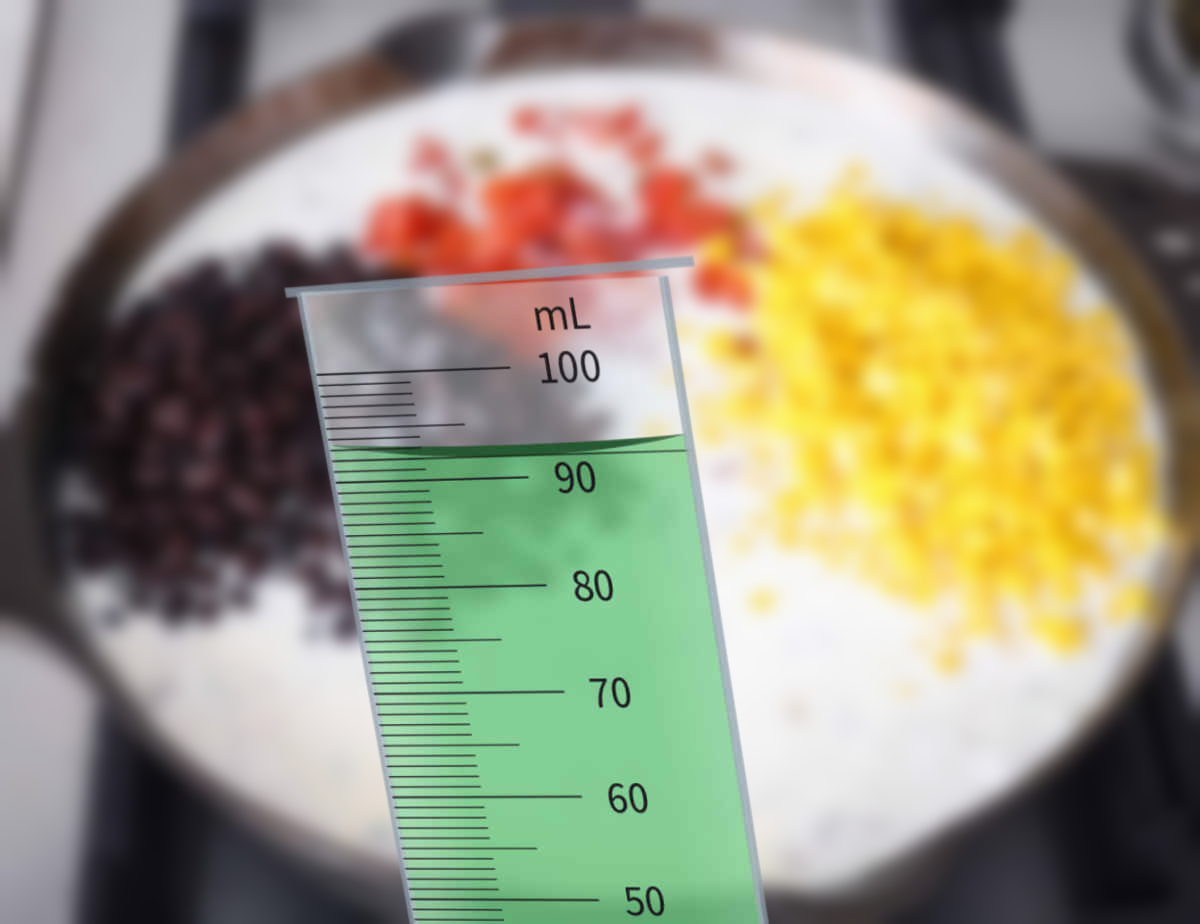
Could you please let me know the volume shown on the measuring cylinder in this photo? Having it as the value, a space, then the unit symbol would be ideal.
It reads 92 mL
